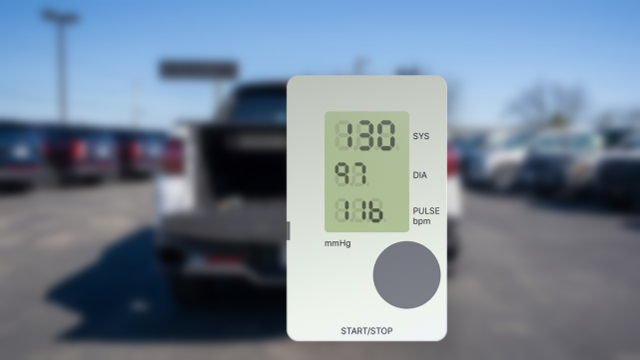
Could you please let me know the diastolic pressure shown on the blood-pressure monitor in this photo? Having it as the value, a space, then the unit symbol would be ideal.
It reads 97 mmHg
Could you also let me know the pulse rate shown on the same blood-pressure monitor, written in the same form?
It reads 116 bpm
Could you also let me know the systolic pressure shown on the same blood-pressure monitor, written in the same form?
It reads 130 mmHg
